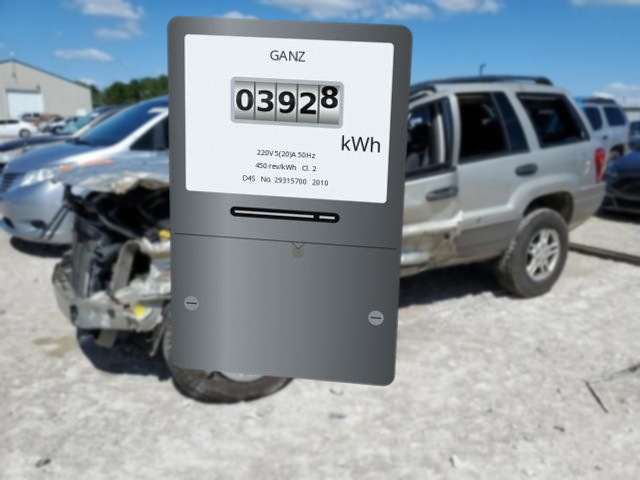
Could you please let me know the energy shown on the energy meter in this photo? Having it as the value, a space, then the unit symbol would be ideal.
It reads 3928 kWh
